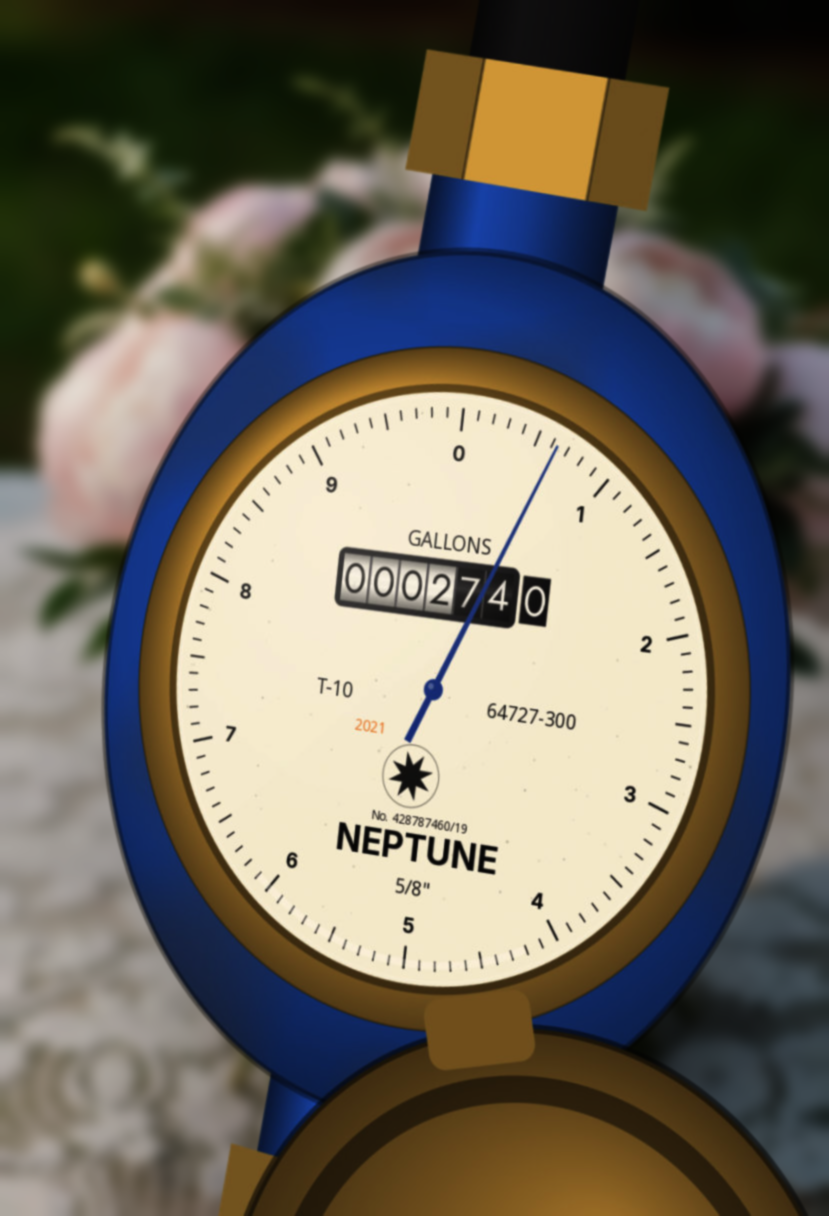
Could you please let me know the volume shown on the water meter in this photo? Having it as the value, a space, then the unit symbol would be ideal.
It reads 2740.6 gal
